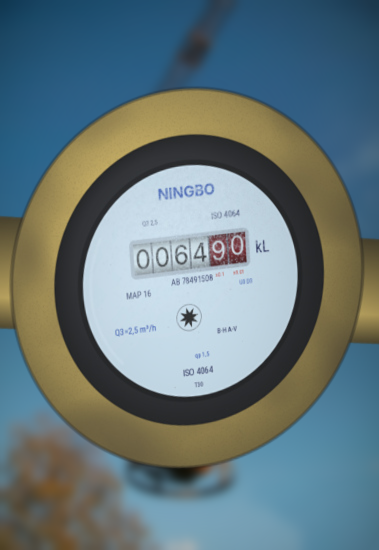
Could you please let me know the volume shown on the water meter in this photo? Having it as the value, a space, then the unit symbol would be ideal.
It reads 64.90 kL
